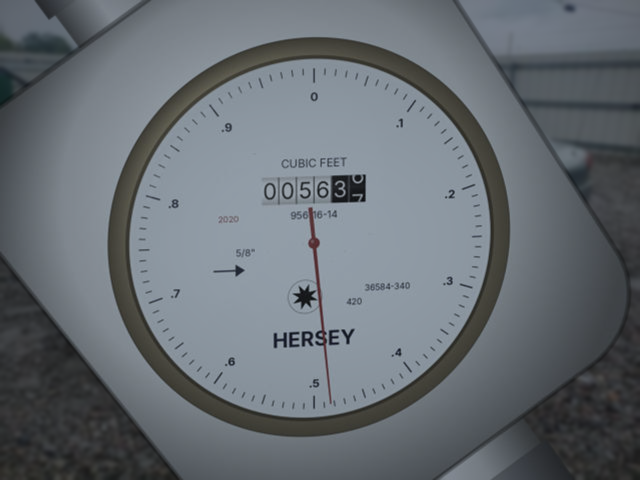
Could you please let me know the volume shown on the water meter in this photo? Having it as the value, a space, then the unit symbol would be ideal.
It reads 5636.48 ft³
